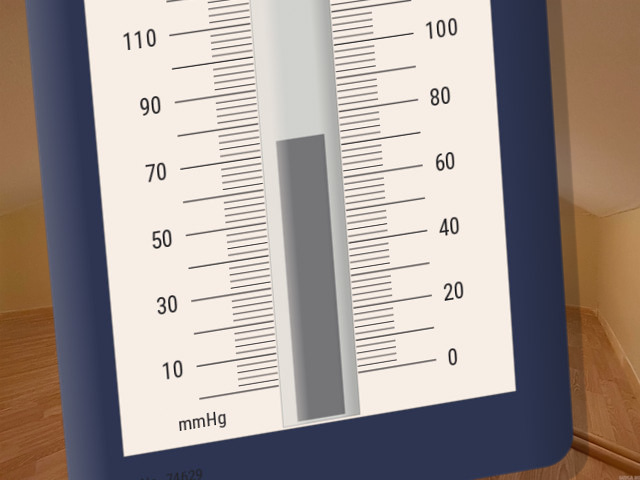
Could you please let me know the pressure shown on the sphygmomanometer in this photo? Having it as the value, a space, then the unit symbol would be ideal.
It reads 74 mmHg
